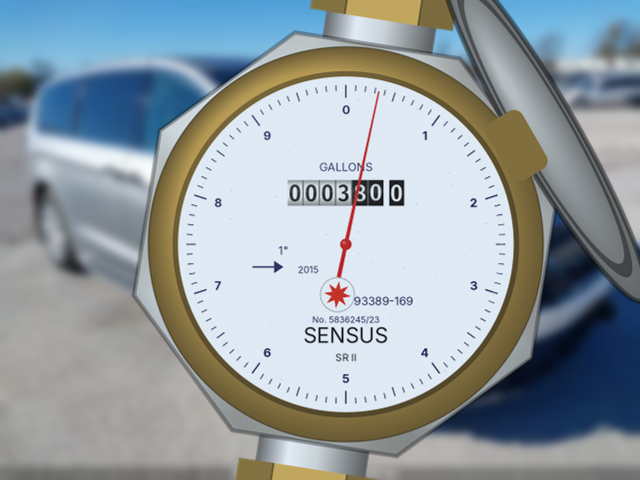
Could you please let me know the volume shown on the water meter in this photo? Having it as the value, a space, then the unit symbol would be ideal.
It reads 3800.3 gal
